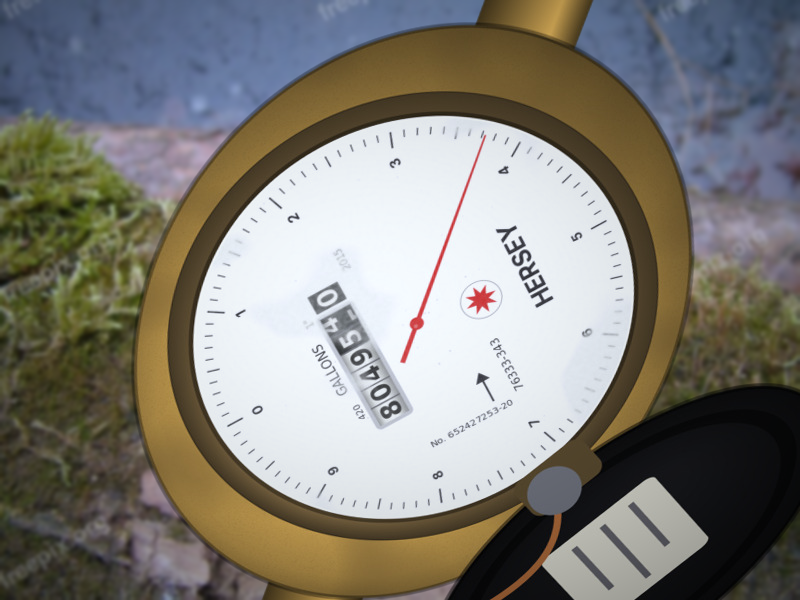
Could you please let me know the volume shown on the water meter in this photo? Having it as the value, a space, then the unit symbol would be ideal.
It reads 8049543.7 gal
